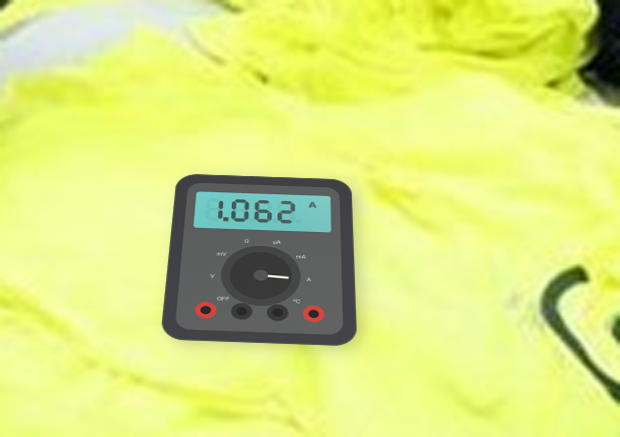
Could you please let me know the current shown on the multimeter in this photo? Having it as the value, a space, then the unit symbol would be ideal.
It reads 1.062 A
